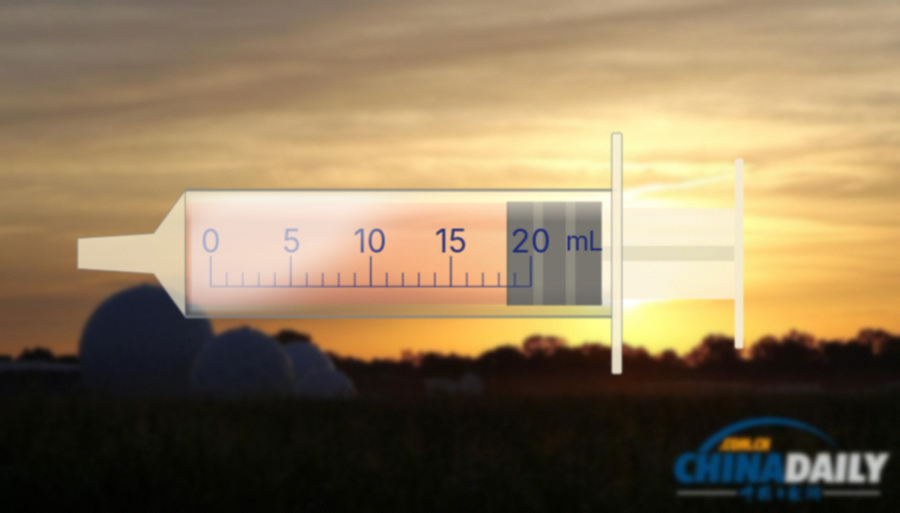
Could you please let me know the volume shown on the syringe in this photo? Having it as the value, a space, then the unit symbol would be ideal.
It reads 18.5 mL
